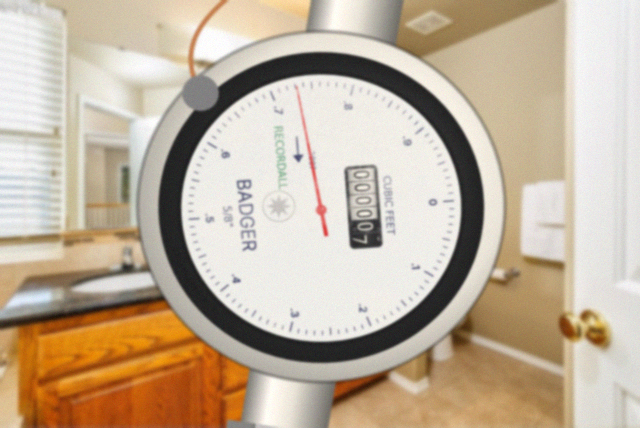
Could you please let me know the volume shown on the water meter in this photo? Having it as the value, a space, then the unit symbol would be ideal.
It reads 6.73 ft³
